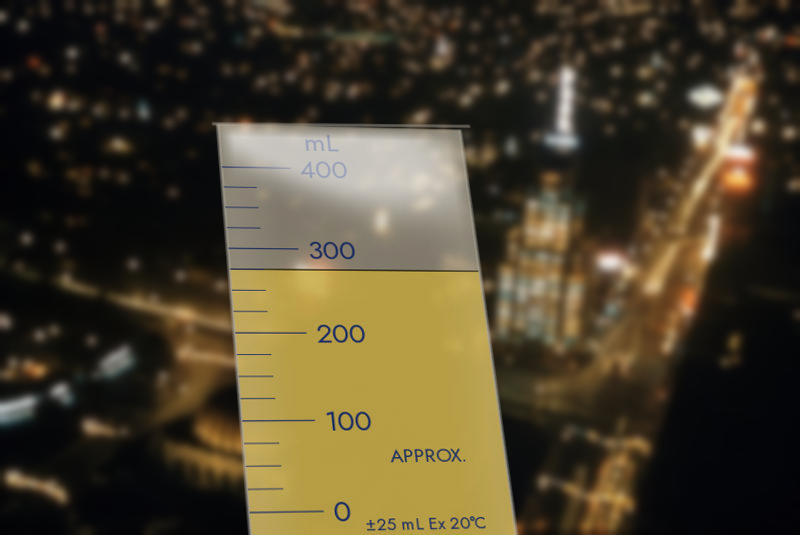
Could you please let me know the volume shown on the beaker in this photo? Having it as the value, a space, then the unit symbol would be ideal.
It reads 275 mL
